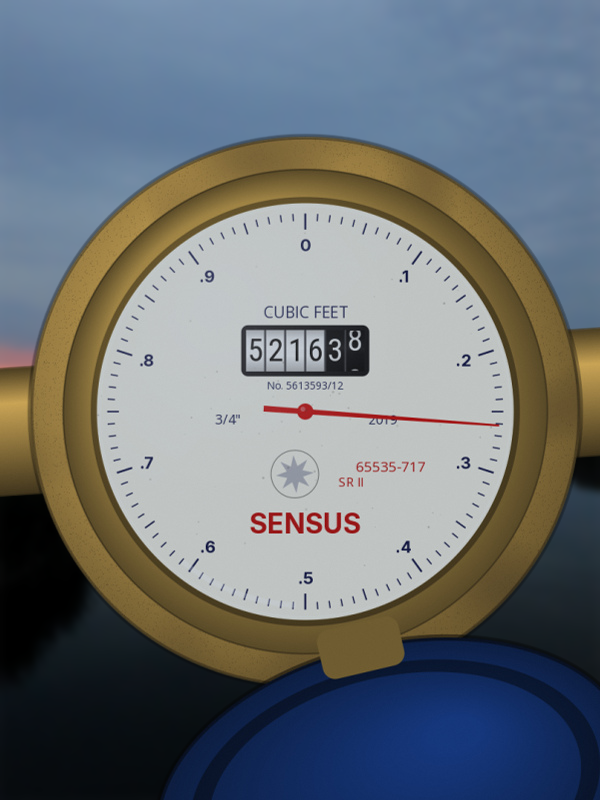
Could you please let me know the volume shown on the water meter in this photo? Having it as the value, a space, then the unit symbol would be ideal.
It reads 521638.26 ft³
